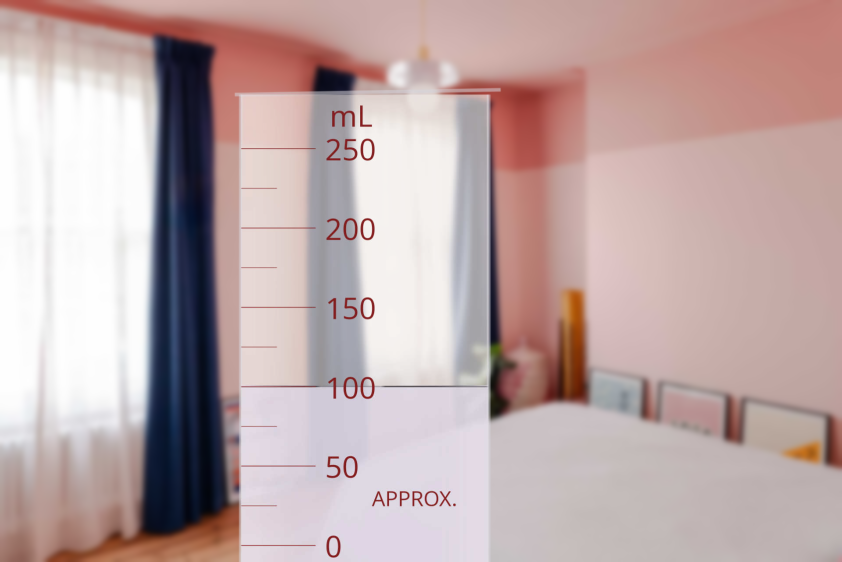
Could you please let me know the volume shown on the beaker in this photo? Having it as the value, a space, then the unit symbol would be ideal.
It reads 100 mL
